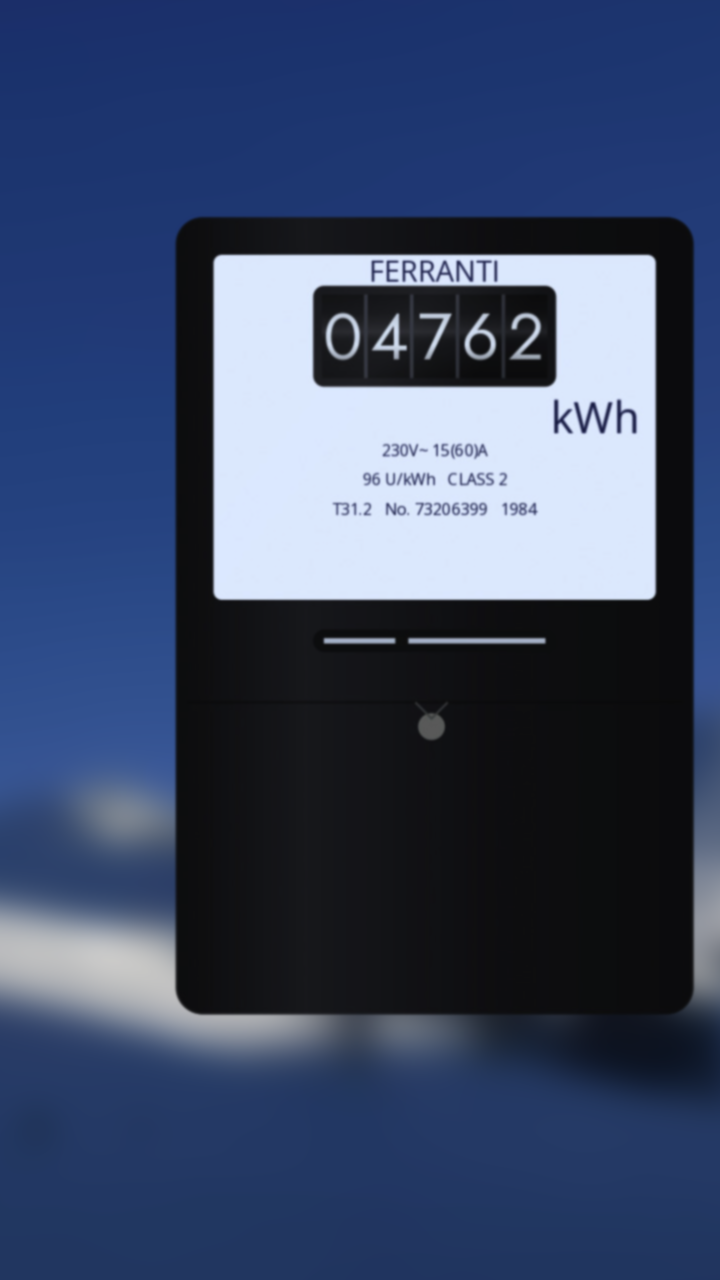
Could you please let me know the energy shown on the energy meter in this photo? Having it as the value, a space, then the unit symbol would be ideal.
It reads 4762 kWh
